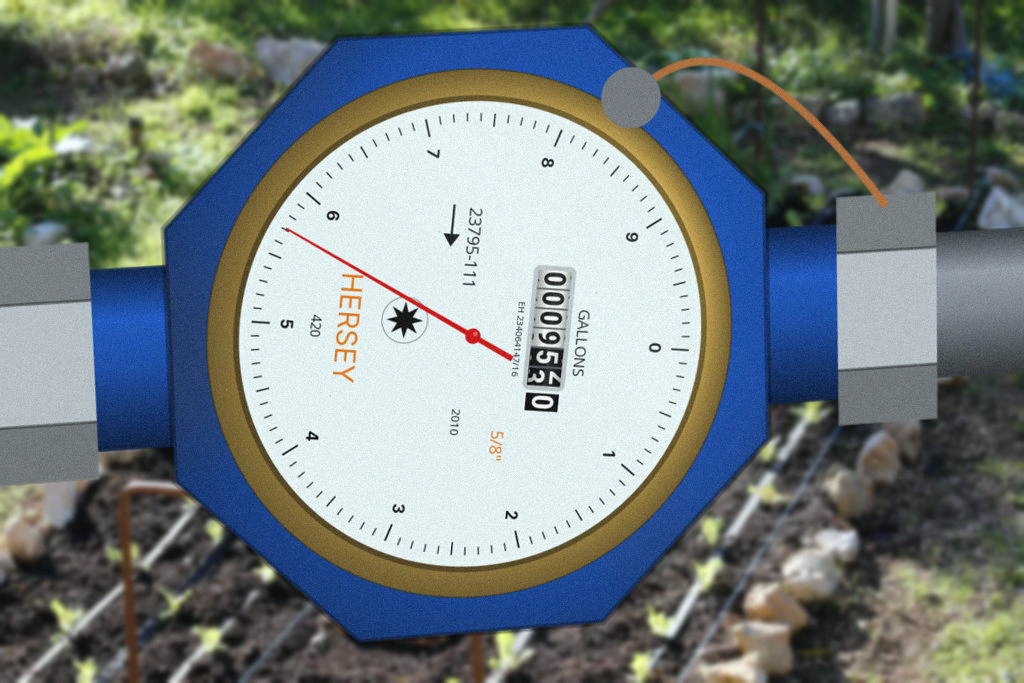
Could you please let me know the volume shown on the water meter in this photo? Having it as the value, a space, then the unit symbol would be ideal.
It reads 9525.7 gal
